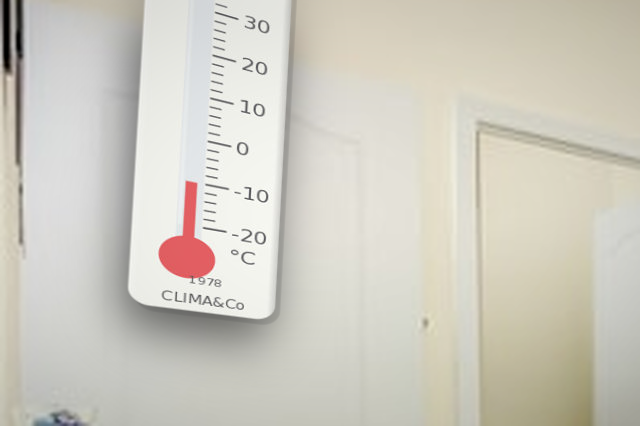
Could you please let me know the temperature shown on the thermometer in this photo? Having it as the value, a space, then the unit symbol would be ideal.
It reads -10 °C
